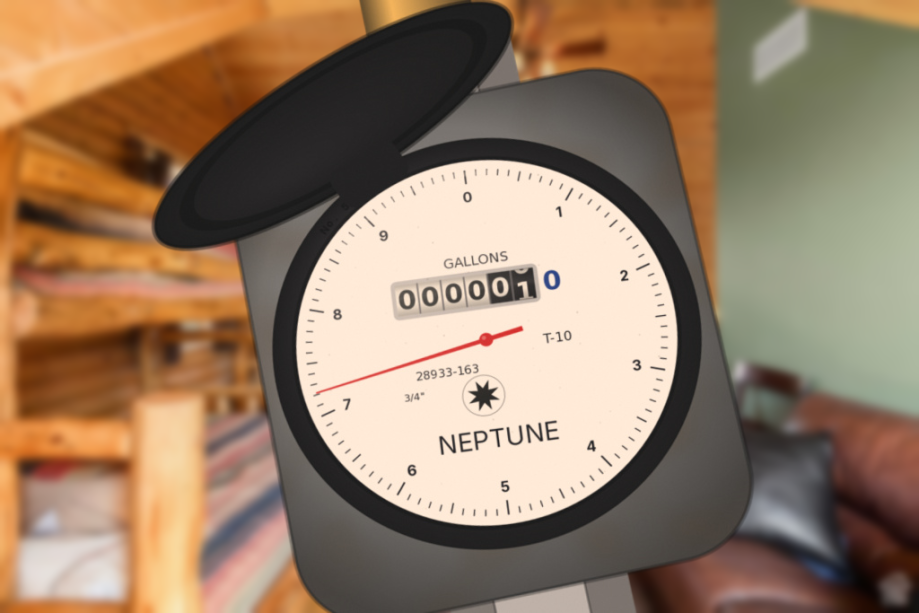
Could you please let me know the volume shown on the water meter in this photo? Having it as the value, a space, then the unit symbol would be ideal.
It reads 7.2 gal
